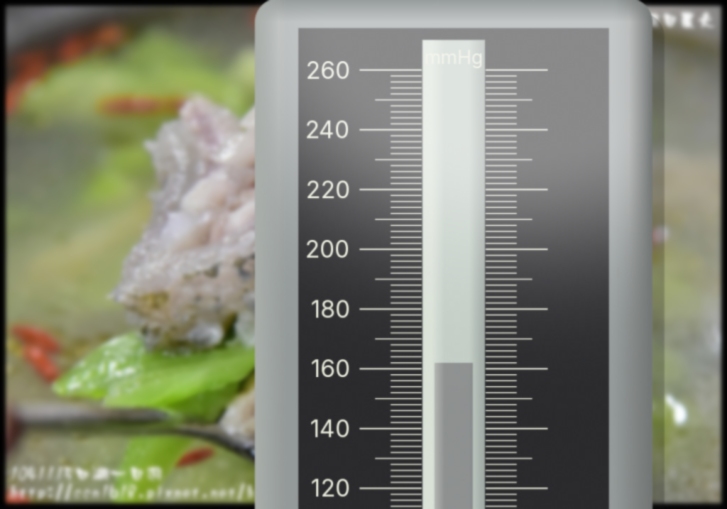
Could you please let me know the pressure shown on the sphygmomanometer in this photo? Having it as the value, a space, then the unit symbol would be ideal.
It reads 162 mmHg
